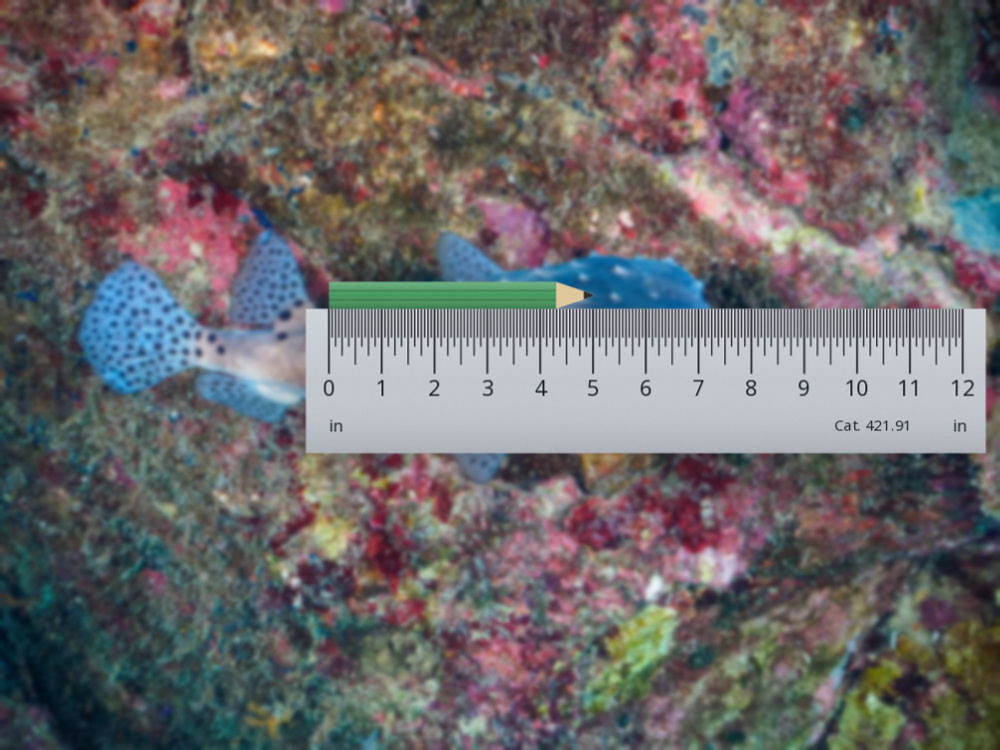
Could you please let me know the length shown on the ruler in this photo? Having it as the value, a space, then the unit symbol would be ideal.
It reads 5 in
